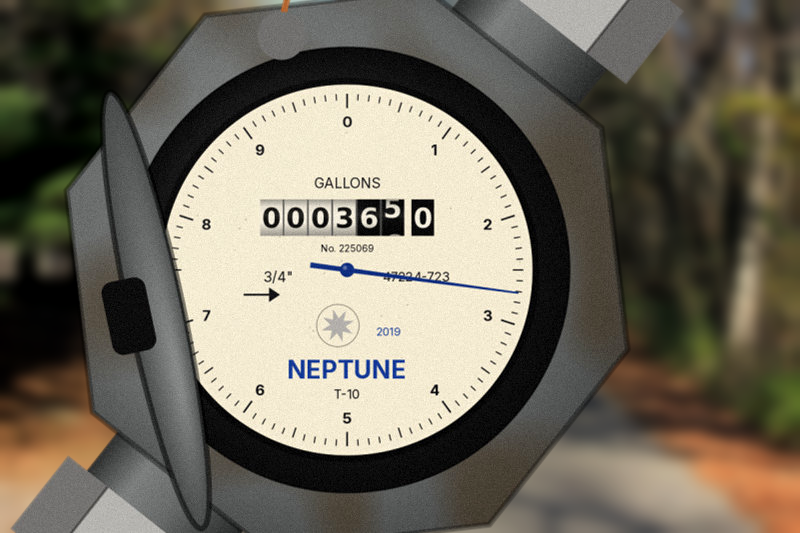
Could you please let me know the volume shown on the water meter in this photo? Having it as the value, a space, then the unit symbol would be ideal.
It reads 3652.7 gal
